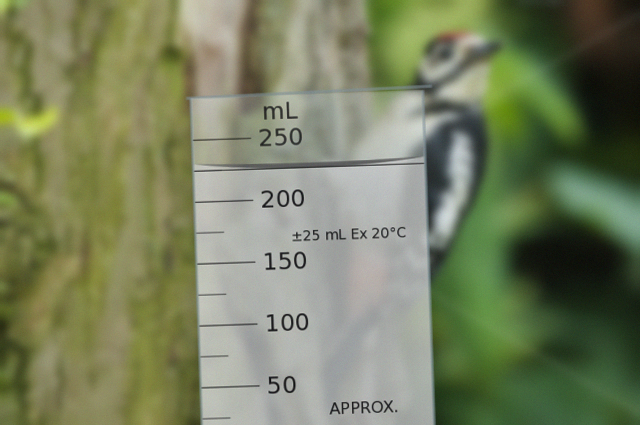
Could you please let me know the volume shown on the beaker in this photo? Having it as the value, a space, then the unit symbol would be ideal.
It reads 225 mL
